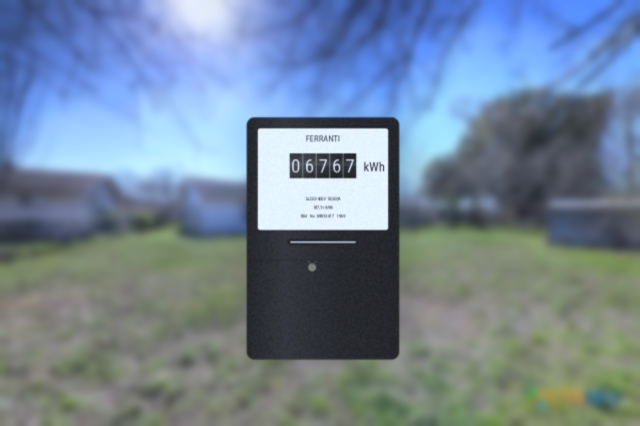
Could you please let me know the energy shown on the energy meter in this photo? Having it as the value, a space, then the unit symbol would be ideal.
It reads 6767 kWh
